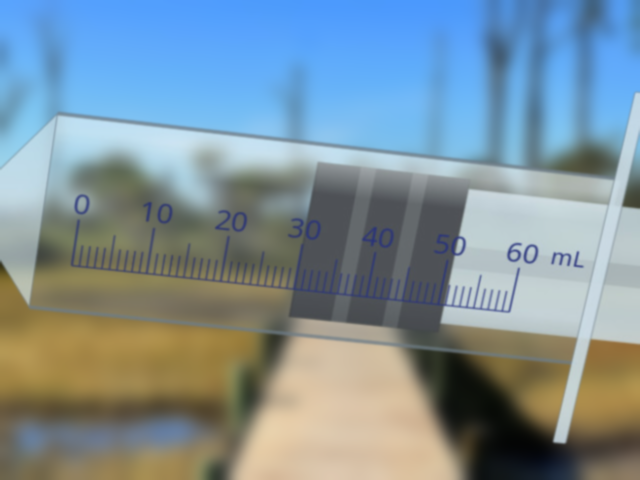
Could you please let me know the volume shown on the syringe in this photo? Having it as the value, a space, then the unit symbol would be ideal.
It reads 30 mL
